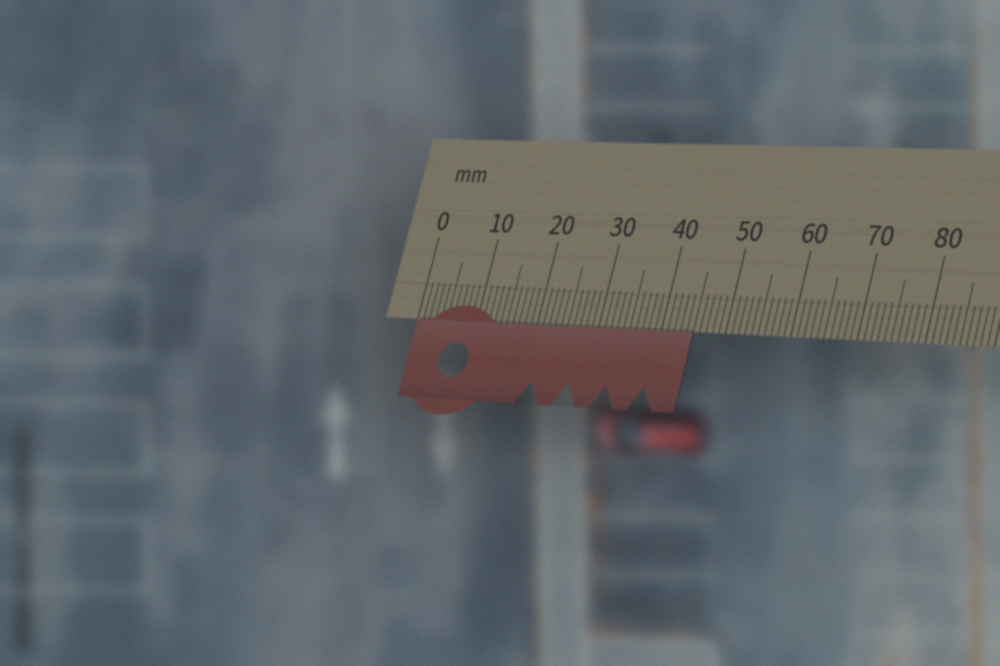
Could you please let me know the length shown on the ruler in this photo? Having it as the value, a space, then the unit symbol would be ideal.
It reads 45 mm
